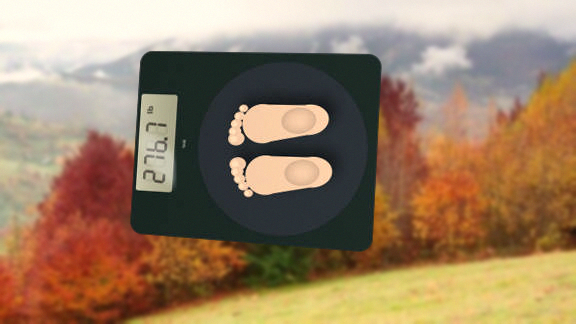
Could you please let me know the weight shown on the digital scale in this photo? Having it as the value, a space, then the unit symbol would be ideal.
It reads 276.7 lb
